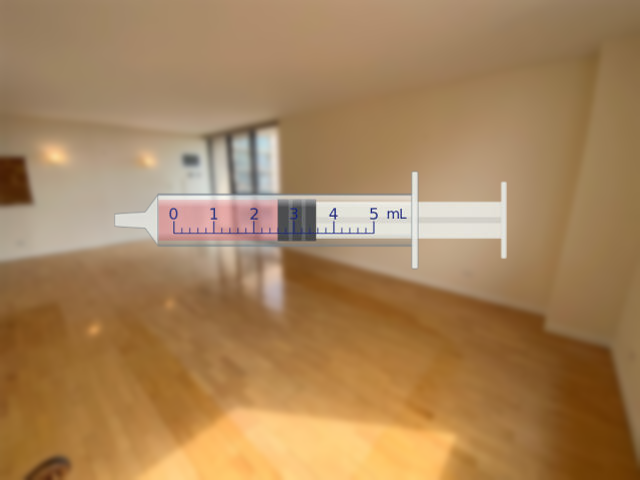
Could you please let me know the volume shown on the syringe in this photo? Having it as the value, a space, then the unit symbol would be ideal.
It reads 2.6 mL
